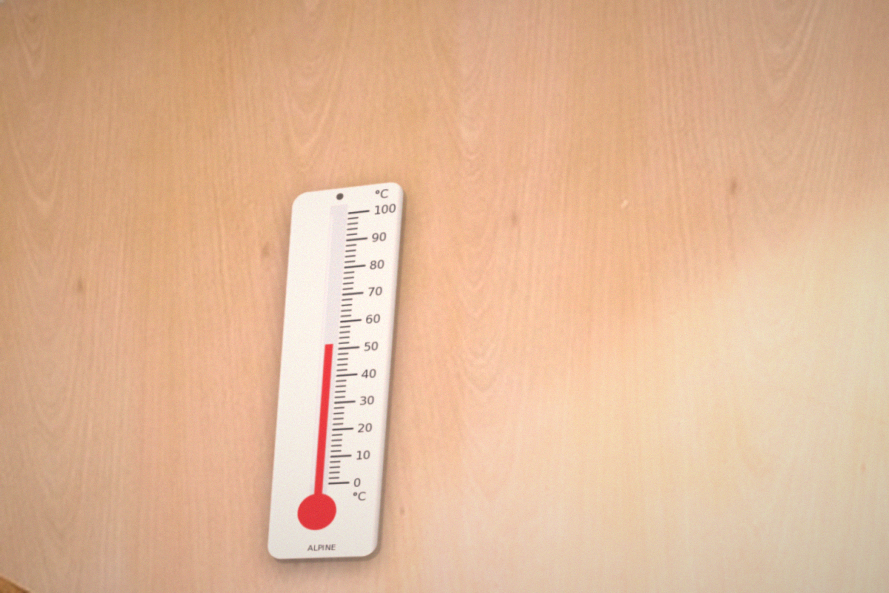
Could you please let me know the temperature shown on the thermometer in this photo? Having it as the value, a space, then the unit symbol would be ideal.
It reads 52 °C
